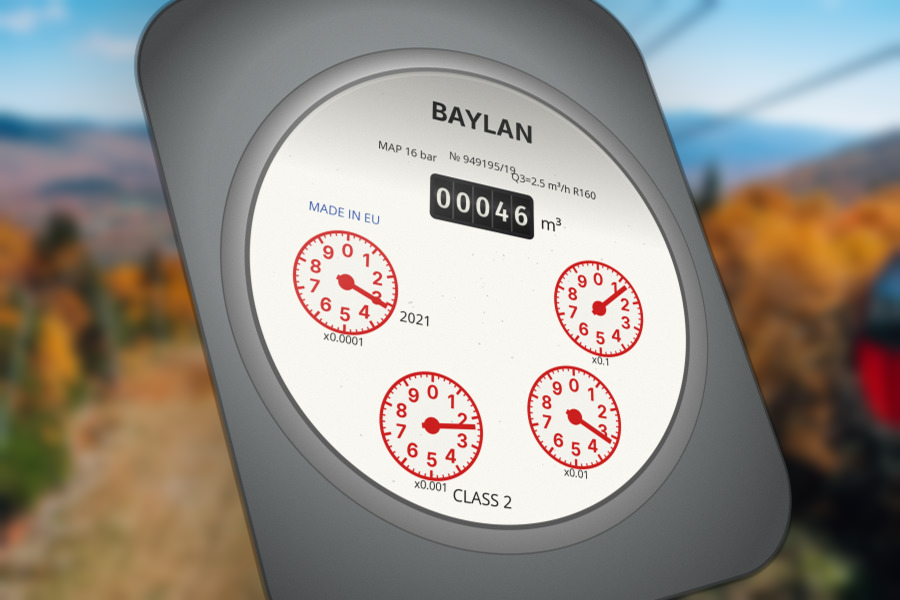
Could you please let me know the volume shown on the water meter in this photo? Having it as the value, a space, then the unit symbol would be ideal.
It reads 46.1323 m³
